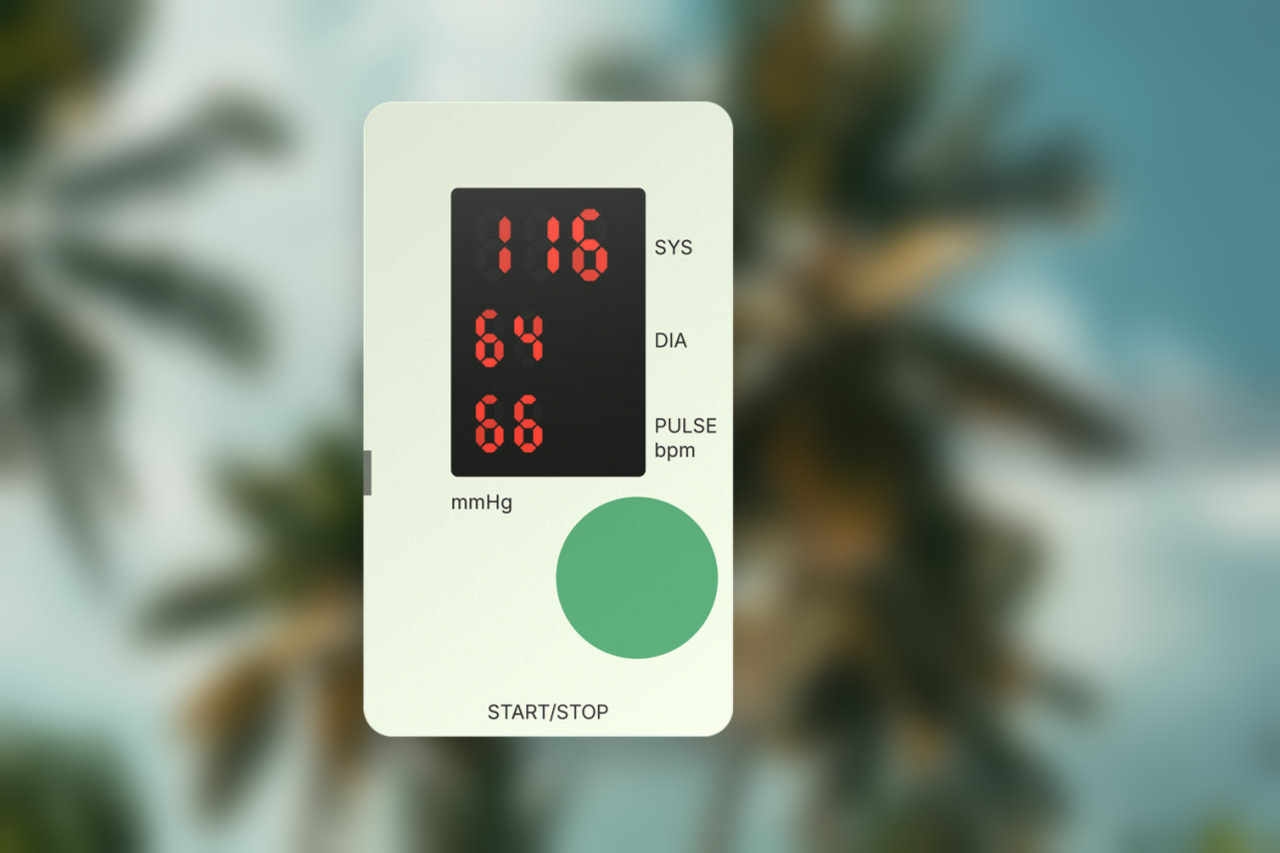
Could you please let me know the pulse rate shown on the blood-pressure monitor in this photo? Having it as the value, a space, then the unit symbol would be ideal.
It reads 66 bpm
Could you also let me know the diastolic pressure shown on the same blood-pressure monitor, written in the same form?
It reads 64 mmHg
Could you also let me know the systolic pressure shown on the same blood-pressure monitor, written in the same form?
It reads 116 mmHg
